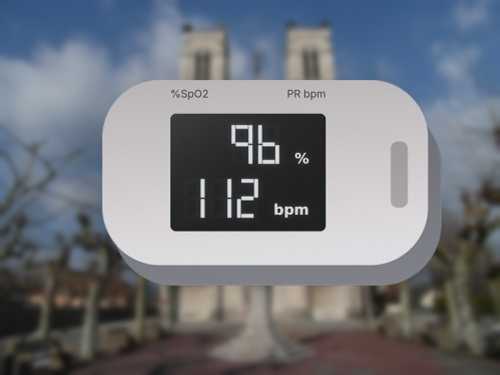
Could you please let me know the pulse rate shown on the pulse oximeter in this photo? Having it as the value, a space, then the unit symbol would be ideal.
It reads 112 bpm
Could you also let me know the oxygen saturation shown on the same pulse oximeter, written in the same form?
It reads 96 %
